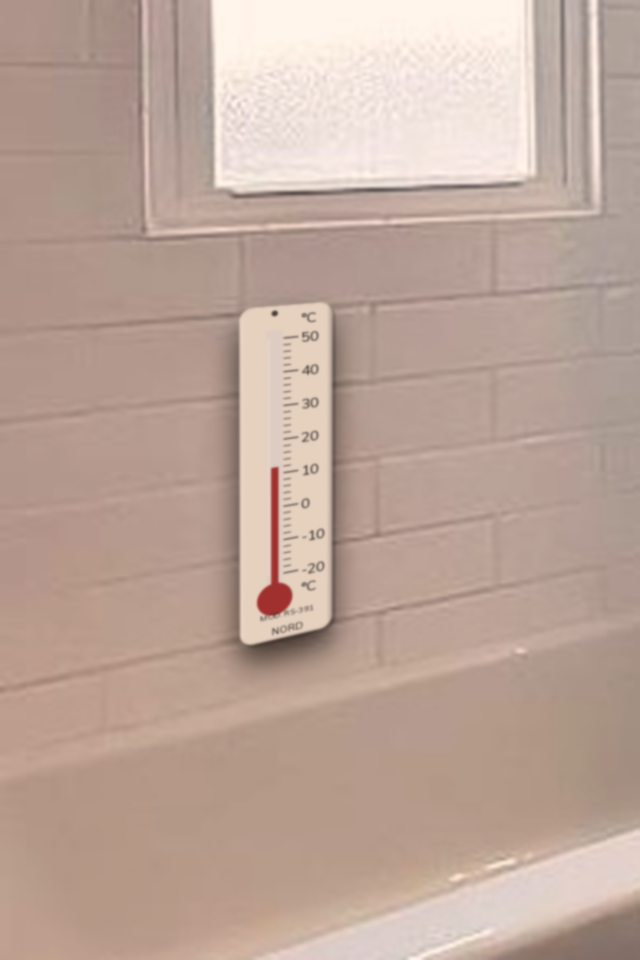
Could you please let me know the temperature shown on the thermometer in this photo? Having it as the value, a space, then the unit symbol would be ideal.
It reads 12 °C
